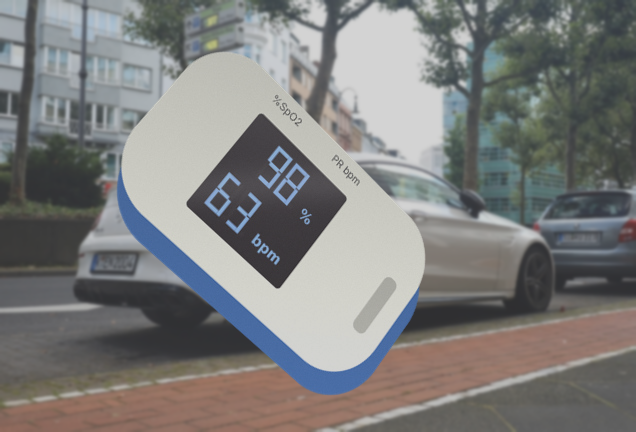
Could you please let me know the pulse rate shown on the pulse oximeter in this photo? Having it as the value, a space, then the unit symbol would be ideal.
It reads 63 bpm
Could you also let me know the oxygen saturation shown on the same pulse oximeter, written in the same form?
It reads 98 %
